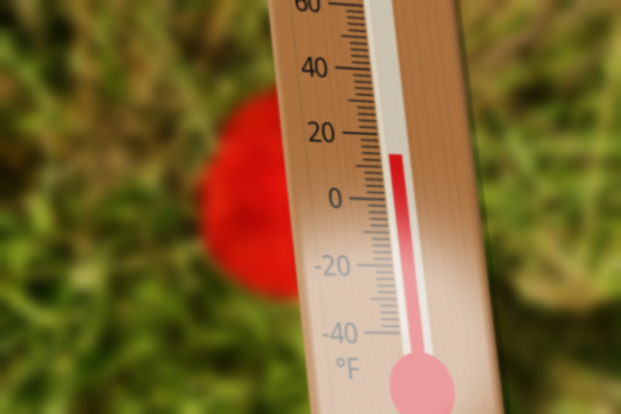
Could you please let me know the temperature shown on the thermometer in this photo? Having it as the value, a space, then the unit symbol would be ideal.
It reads 14 °F
